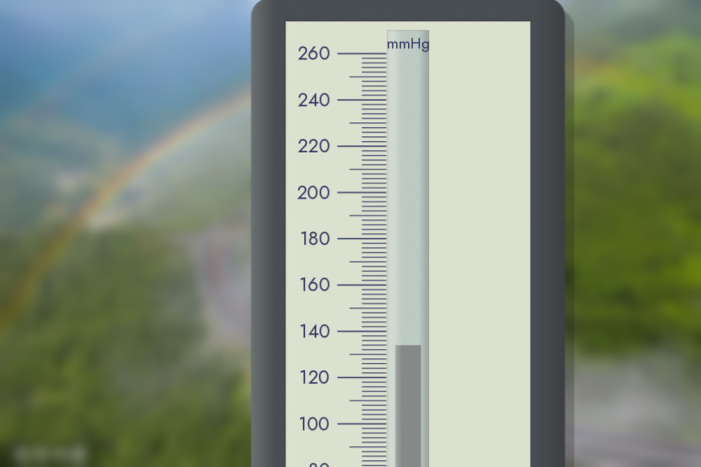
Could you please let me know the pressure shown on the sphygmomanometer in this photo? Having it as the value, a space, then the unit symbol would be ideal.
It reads 134 mmHg
